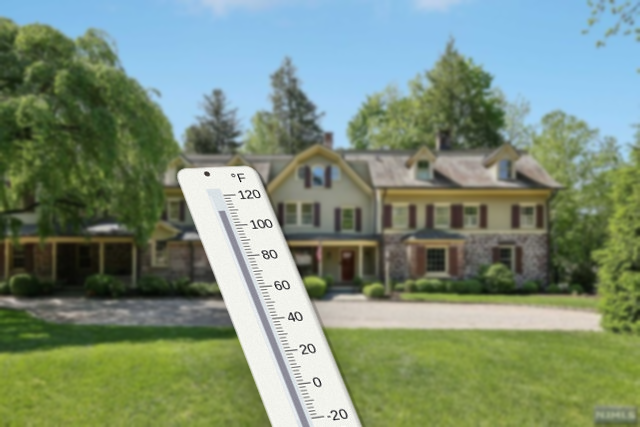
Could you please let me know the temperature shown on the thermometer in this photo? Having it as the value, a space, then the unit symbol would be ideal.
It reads 110 °F
